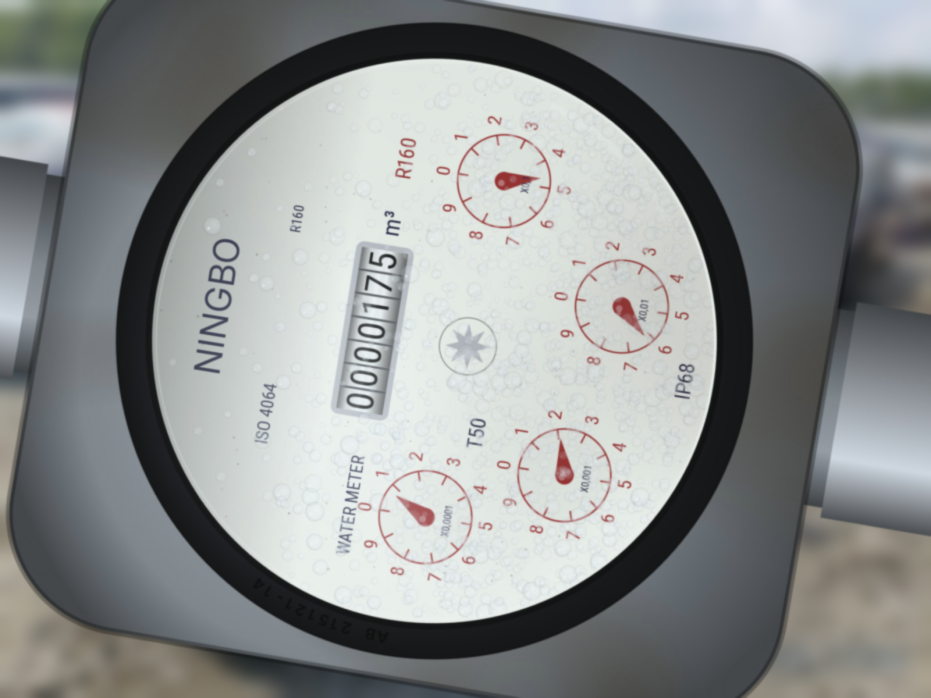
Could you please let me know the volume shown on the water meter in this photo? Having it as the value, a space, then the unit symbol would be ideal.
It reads 175.4620 m³
